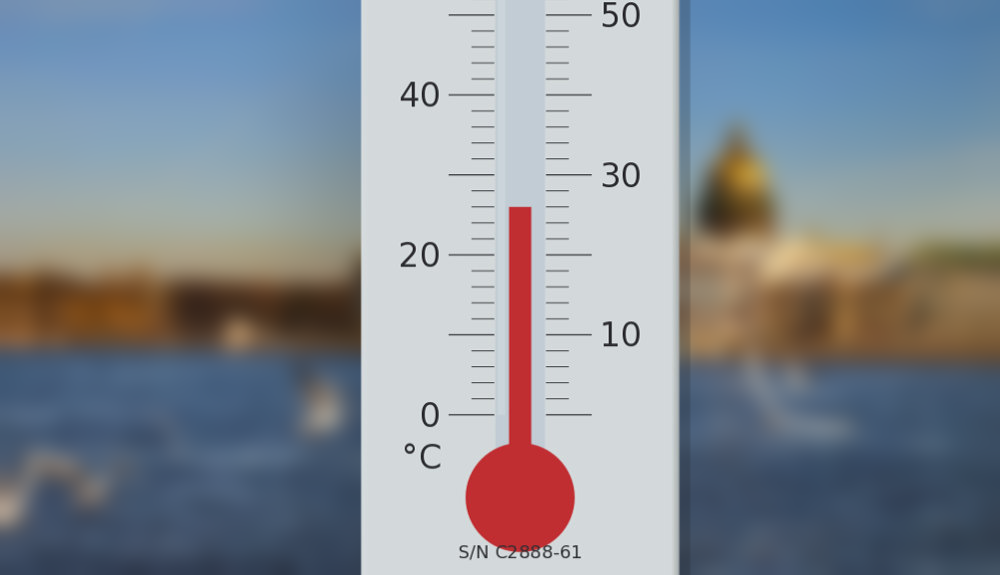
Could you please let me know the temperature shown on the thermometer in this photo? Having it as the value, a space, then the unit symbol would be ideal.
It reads 26 °C
